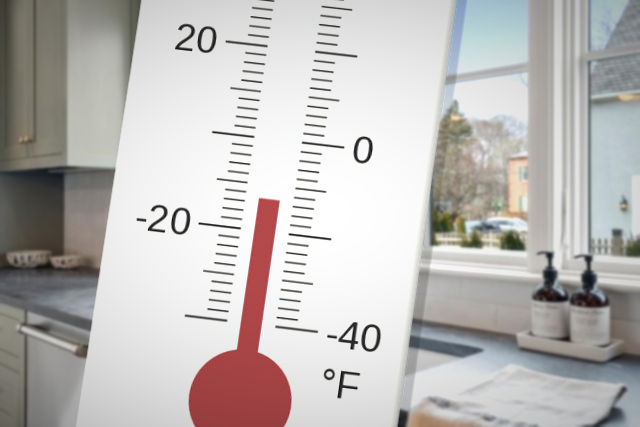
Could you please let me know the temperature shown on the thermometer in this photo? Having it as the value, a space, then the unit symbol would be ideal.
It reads -13 °F
